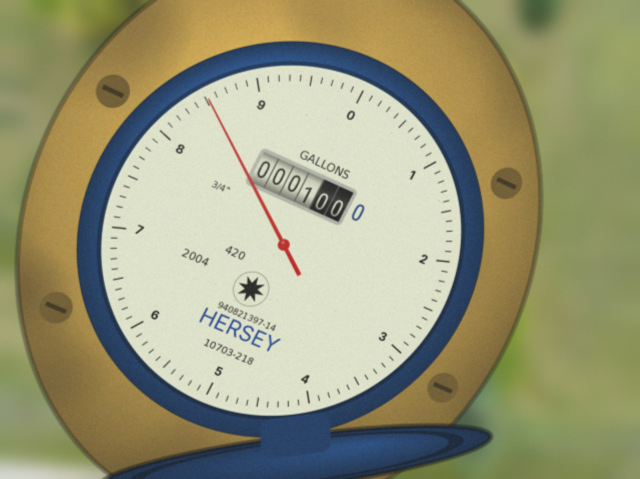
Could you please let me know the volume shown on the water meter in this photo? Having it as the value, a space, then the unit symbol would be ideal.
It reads 998.5 gal
